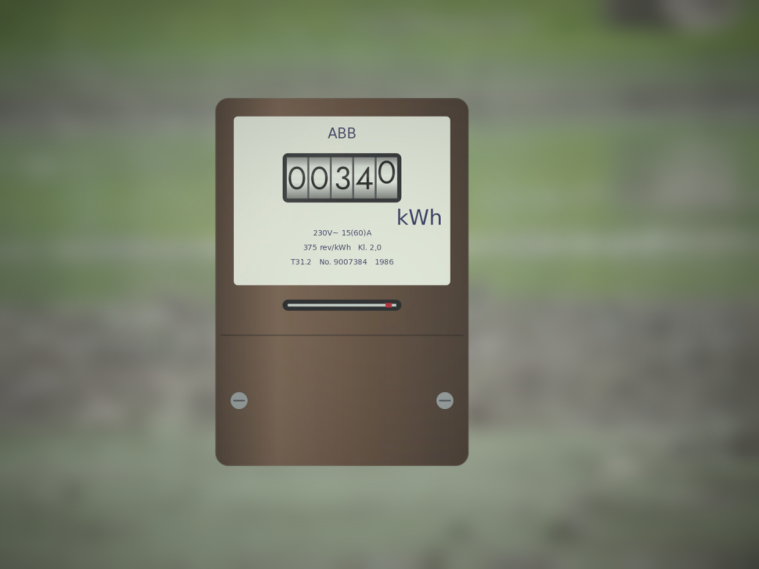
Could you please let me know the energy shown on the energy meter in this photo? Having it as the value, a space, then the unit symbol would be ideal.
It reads 340 kWh
